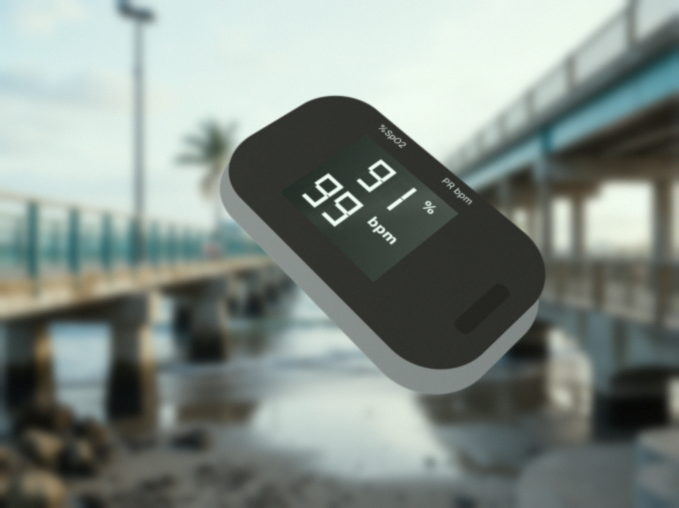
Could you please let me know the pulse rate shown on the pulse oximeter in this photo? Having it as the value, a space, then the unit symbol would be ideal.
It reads 99 bpm
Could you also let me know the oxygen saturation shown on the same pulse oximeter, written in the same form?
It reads 91 %
